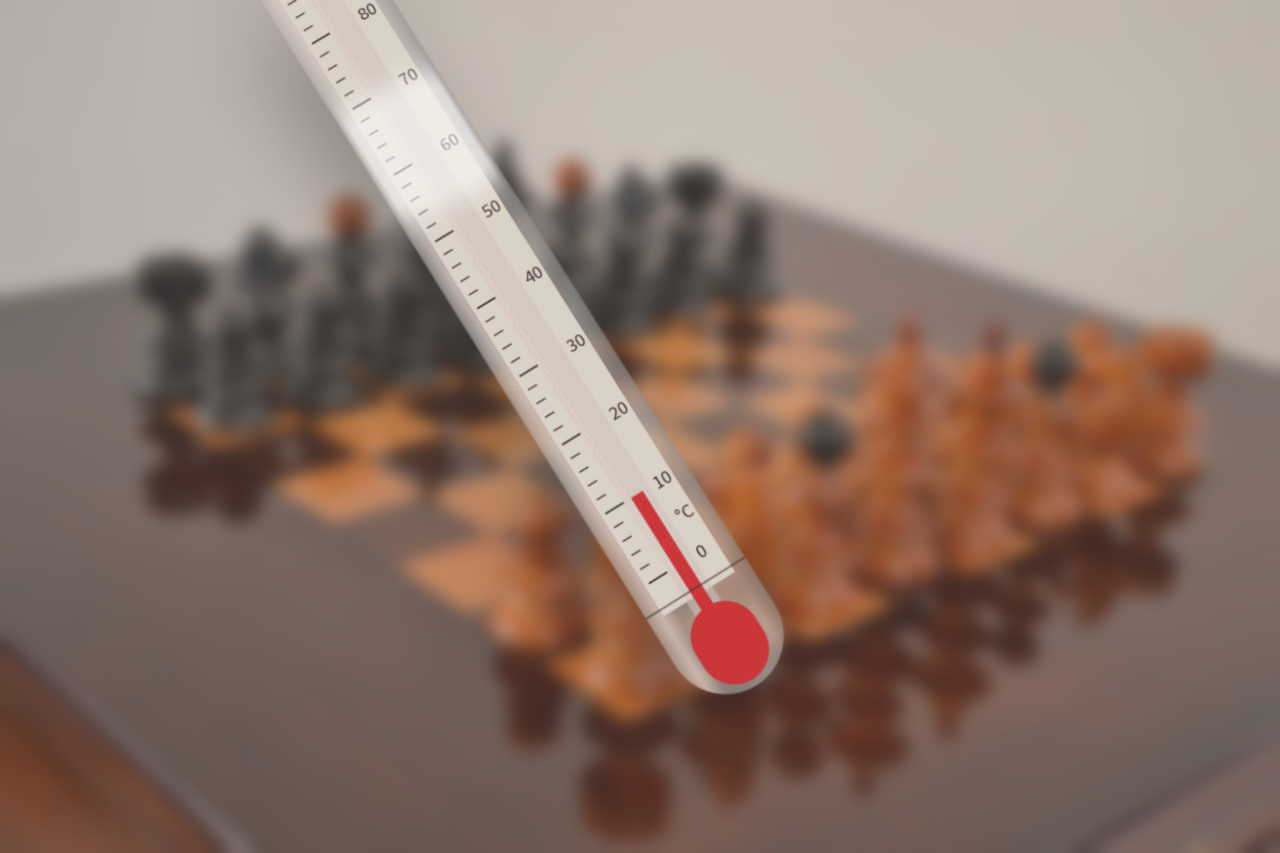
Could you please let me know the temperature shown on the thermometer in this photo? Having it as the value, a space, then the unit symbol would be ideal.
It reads 10 °C
